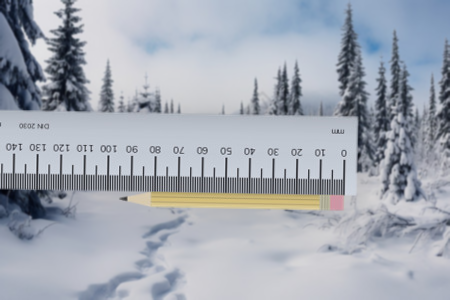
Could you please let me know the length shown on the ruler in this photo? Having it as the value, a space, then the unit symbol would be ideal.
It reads 95 mm
